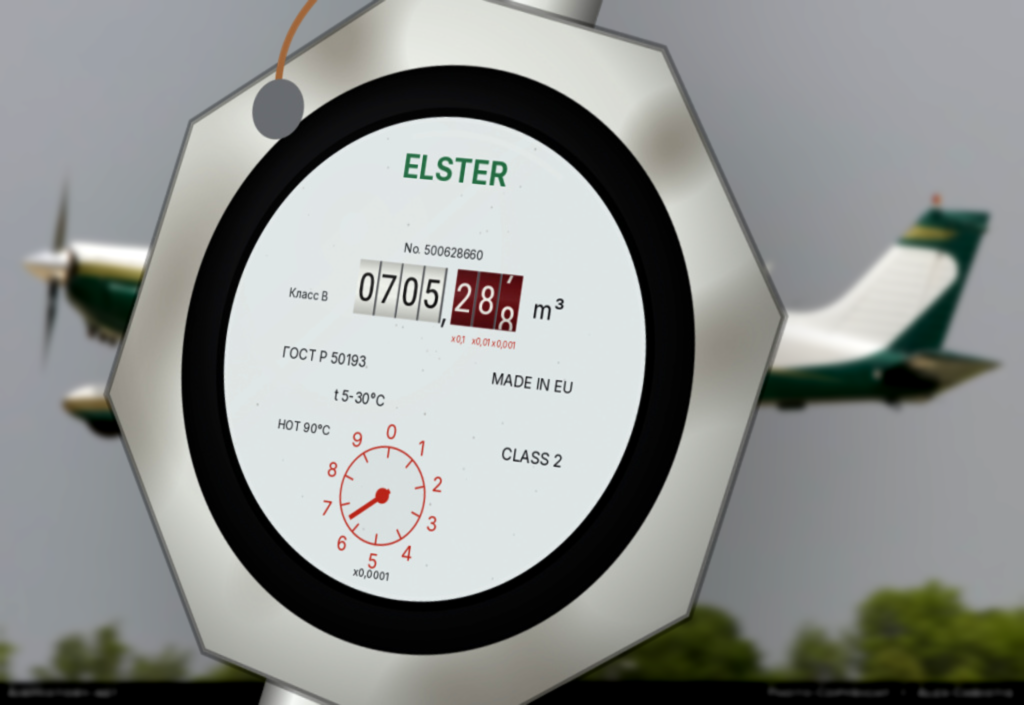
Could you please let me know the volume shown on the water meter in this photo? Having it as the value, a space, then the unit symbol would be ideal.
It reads 705.2876 m³
